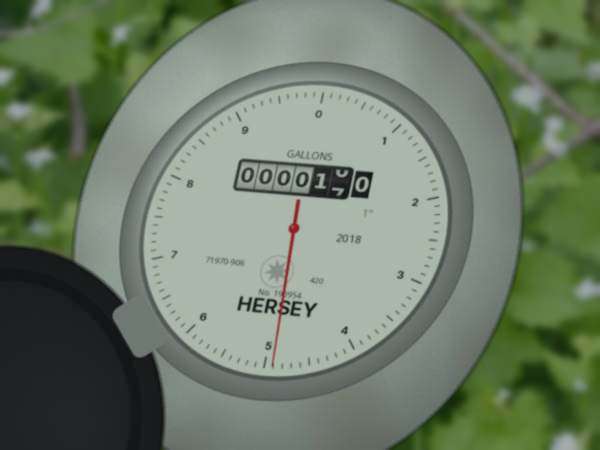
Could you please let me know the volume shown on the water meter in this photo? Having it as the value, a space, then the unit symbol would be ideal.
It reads 164.9 gal
